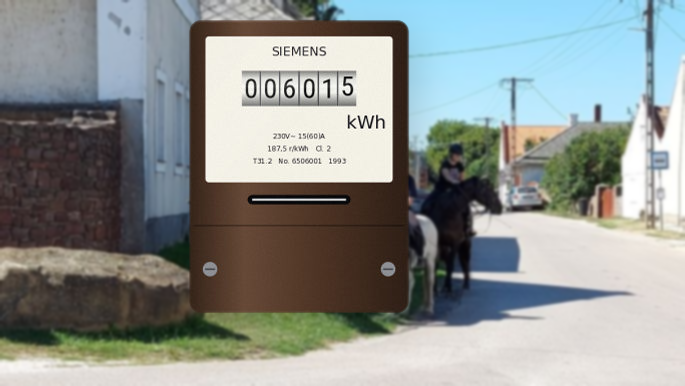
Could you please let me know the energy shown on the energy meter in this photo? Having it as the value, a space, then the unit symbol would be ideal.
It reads 6015 kWh
